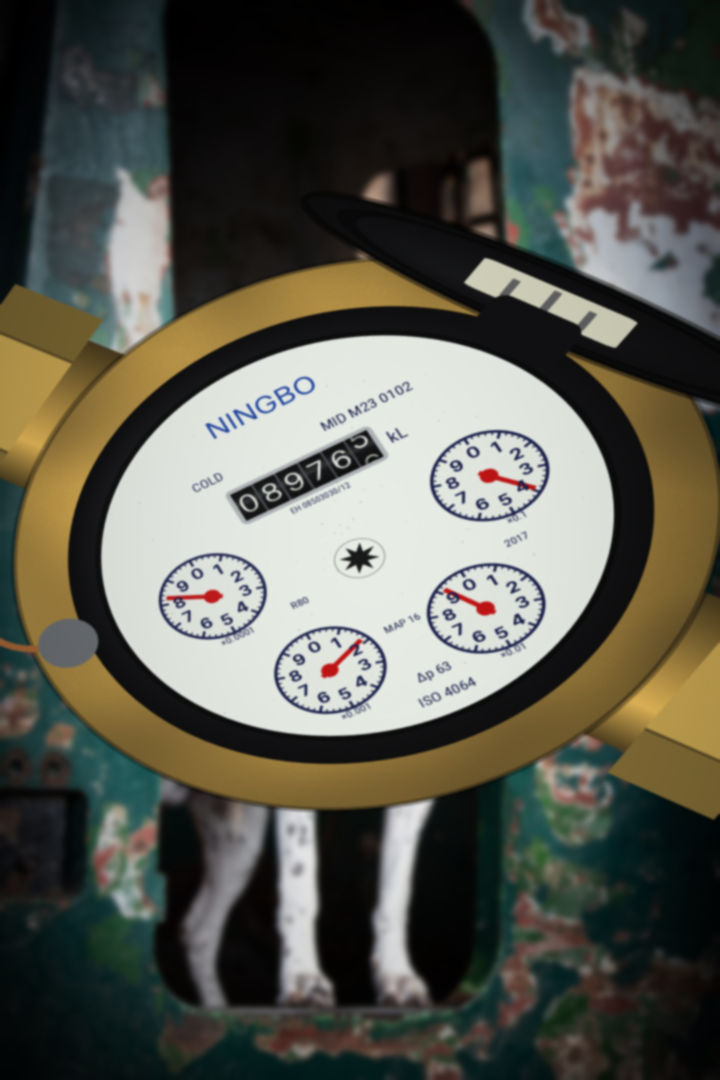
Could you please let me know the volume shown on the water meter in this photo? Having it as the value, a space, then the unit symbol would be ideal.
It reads 89765.3918 kL
